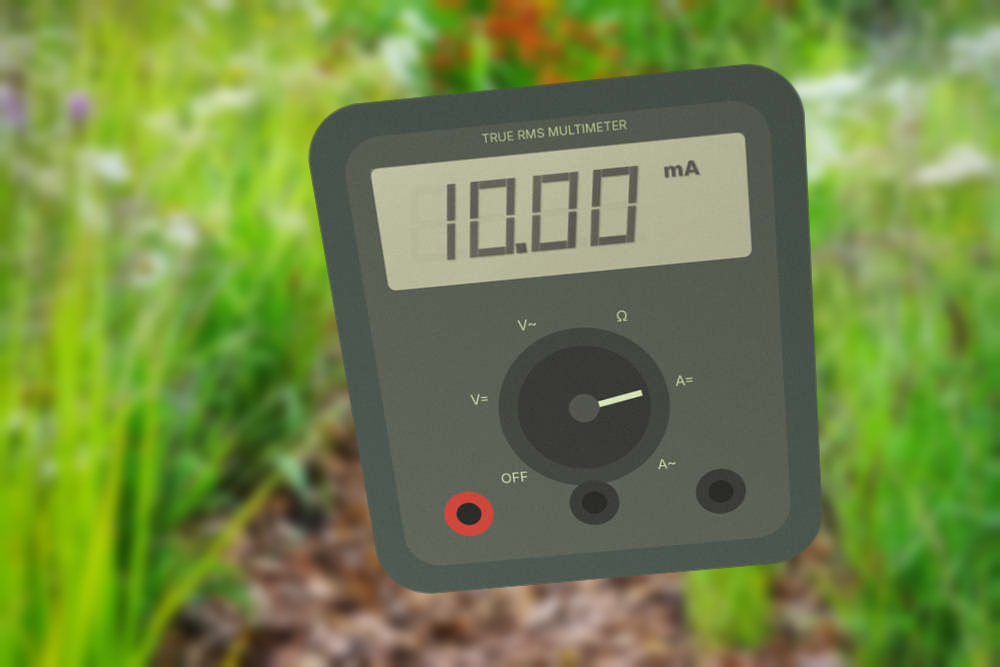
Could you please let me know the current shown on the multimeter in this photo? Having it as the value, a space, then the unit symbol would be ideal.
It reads 10.00 mA
